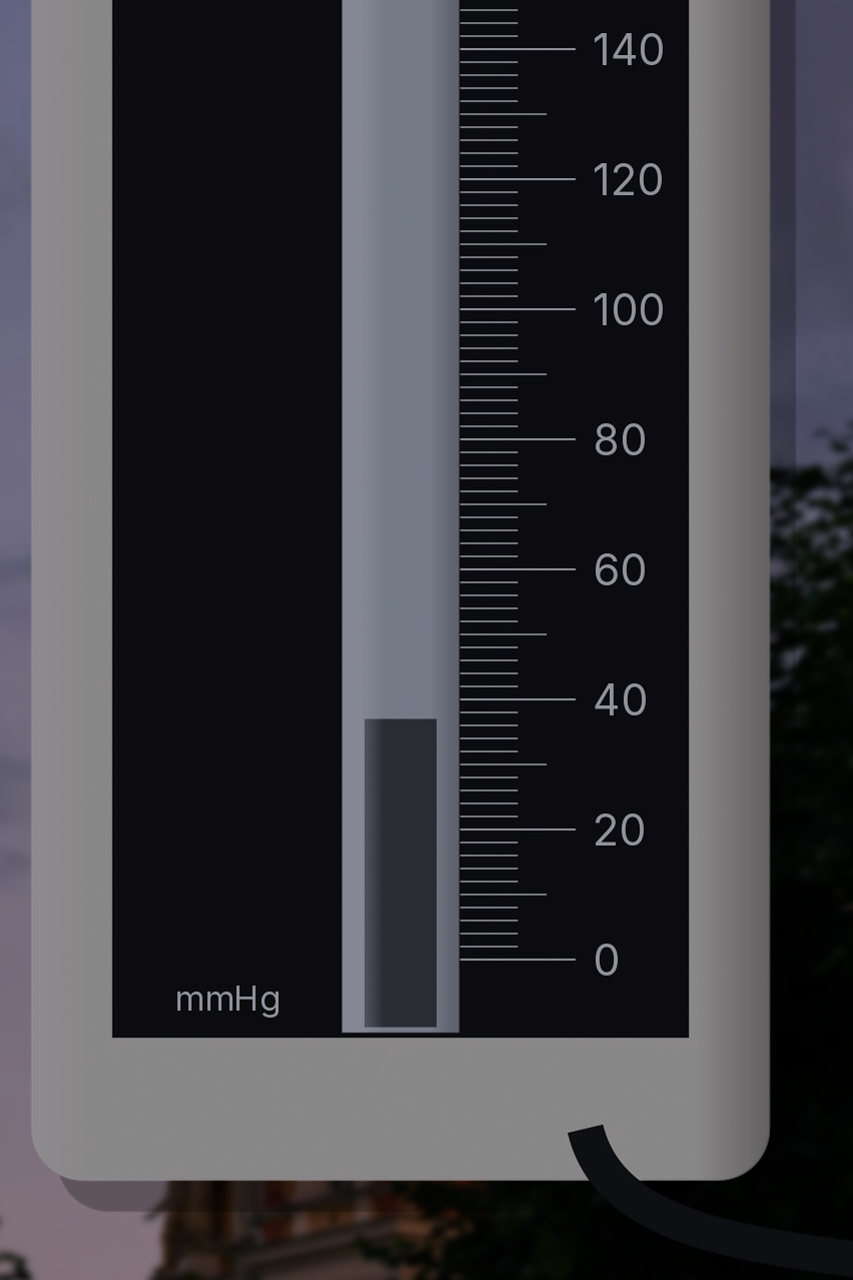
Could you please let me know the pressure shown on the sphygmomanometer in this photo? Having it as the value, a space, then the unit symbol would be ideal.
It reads 37 mmHg
